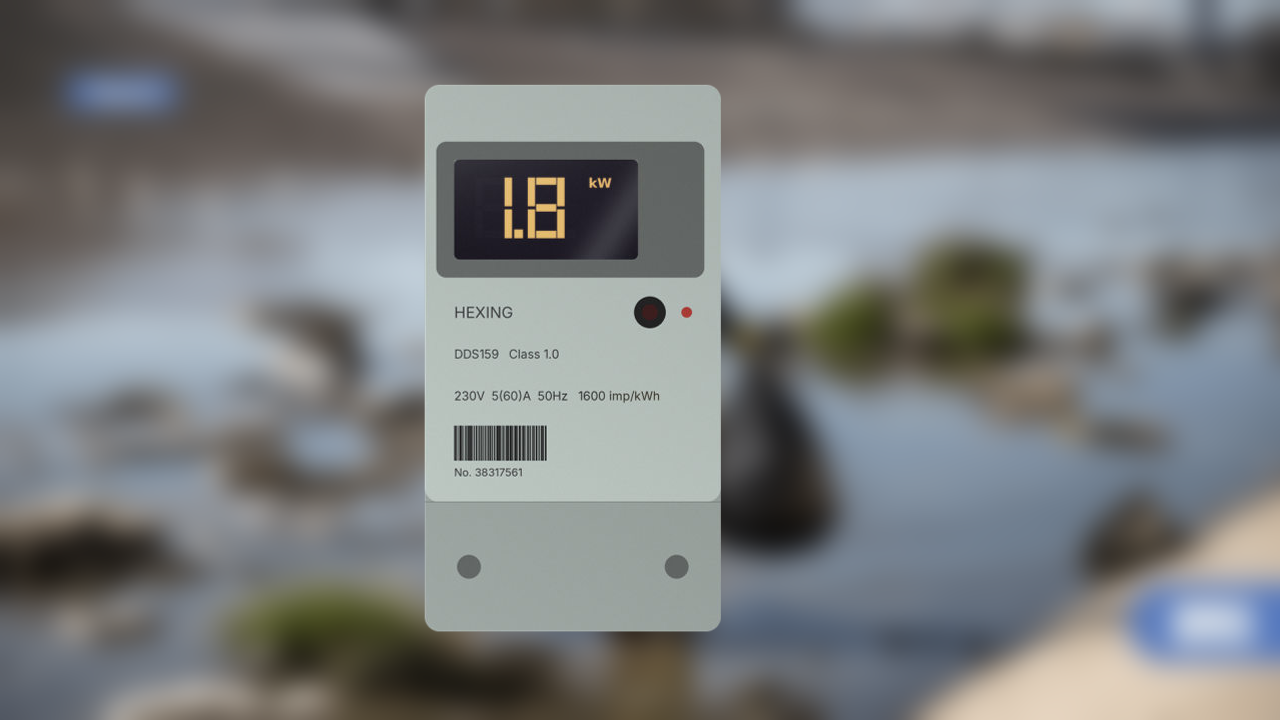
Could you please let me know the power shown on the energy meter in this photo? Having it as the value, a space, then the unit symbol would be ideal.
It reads 1.8 kW
